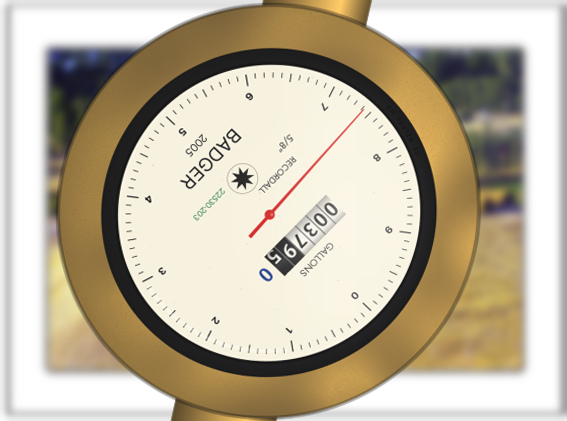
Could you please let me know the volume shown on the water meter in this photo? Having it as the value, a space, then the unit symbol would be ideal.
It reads 37947.4 gal
